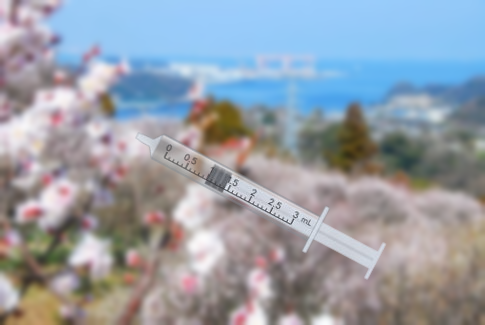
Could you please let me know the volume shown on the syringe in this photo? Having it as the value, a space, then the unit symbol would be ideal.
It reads 1 mL
